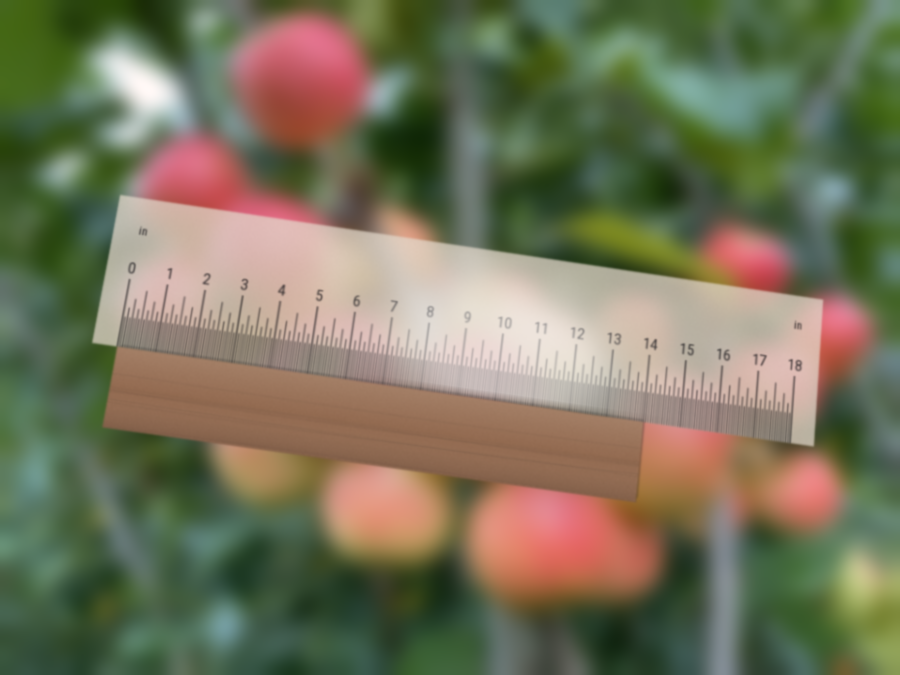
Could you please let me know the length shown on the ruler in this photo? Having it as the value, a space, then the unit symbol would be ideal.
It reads 14 in
